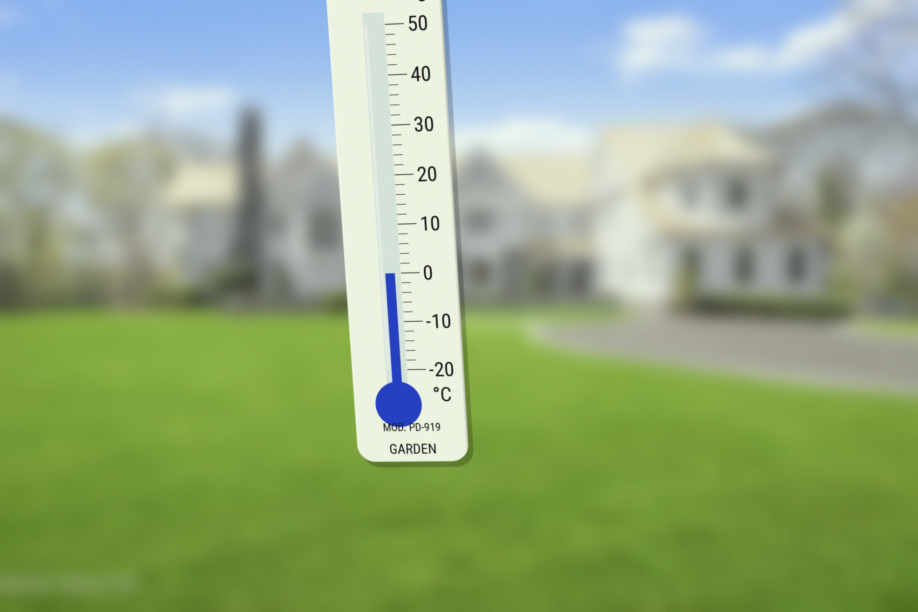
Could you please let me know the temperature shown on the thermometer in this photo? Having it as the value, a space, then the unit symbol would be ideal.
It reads 0 °C
